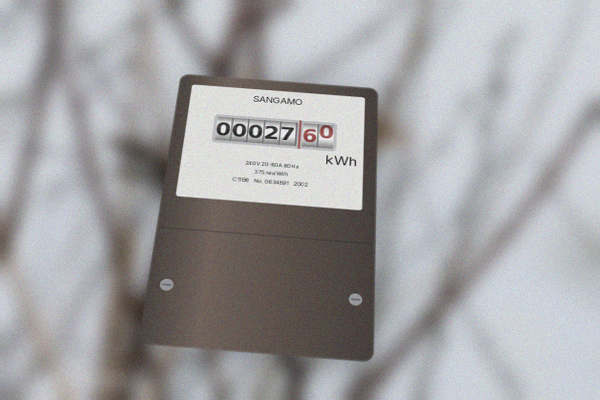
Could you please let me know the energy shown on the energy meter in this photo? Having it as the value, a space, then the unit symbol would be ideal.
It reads 27.60 kWh
